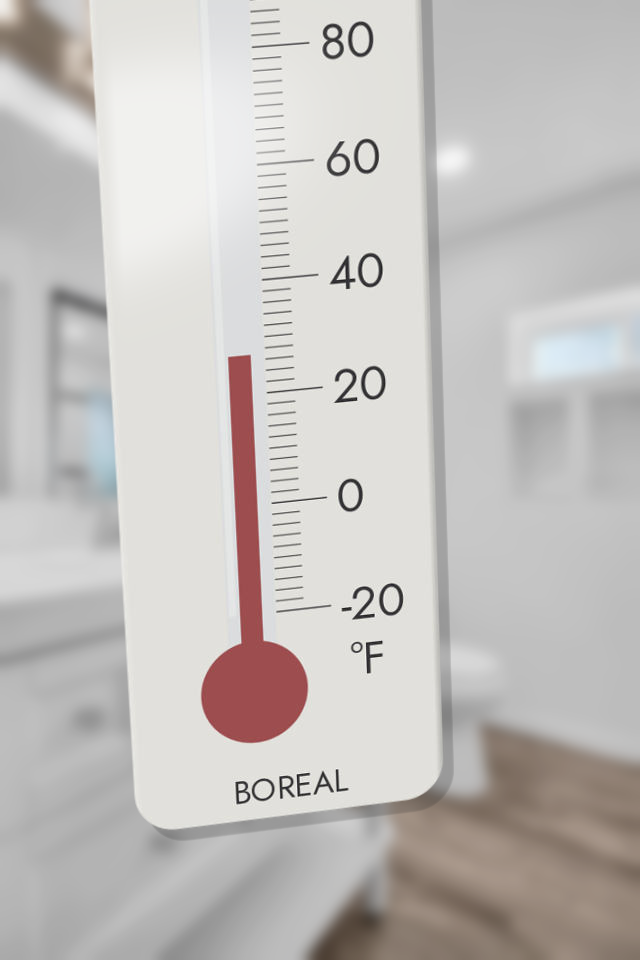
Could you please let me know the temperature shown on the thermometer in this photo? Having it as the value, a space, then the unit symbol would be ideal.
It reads 27 °F
